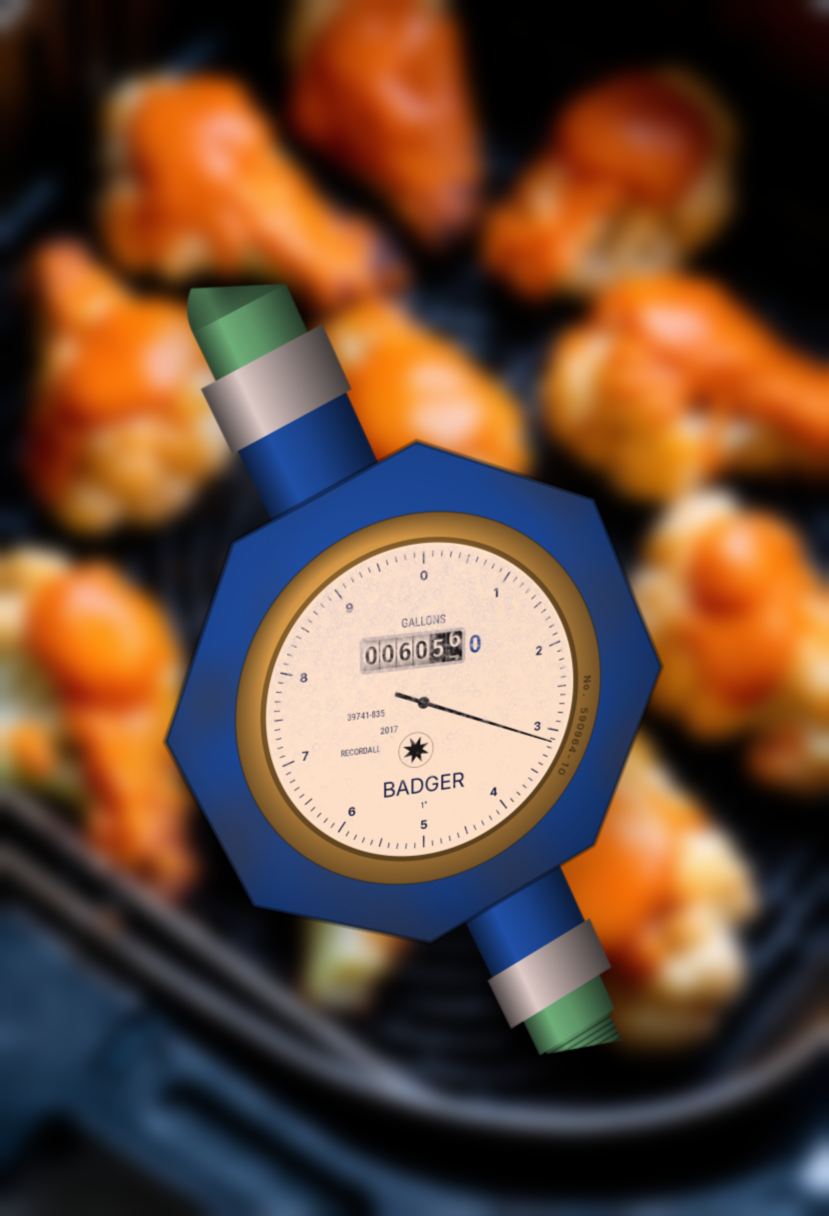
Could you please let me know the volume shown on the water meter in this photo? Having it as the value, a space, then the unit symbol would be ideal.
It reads 60563.1 gal
